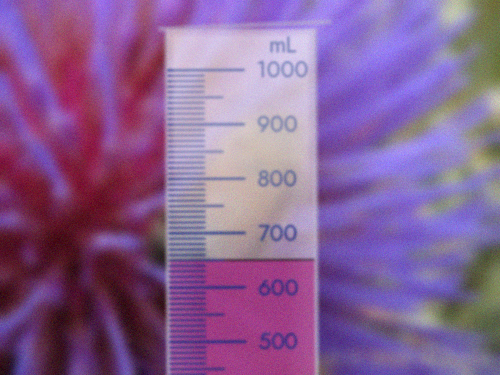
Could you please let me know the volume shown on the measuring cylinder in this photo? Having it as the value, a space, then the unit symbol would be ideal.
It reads 650 mL
